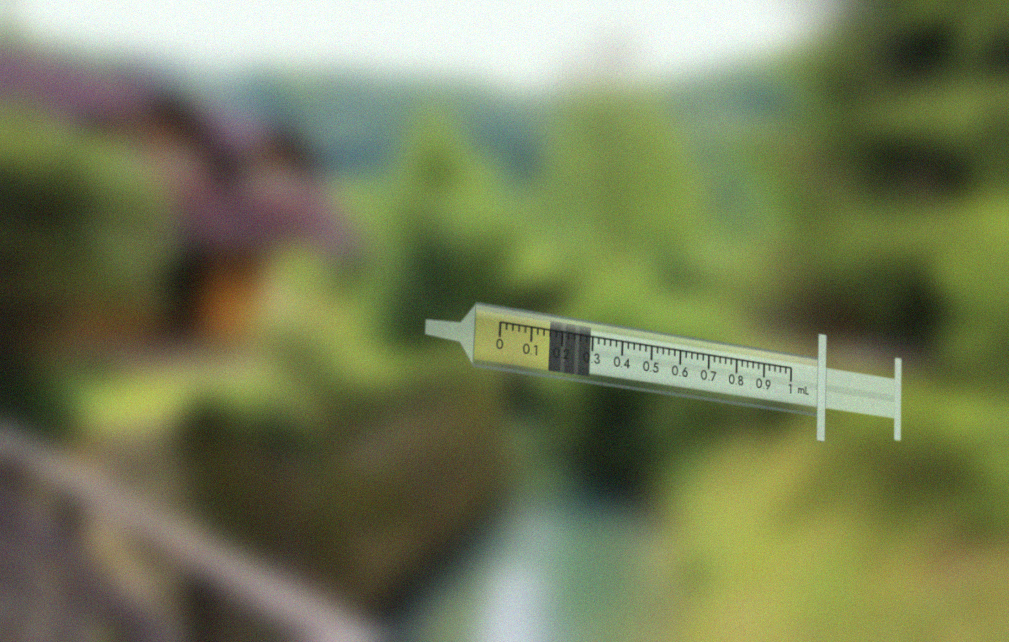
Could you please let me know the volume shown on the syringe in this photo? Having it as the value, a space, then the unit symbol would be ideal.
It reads 0.16 mL
